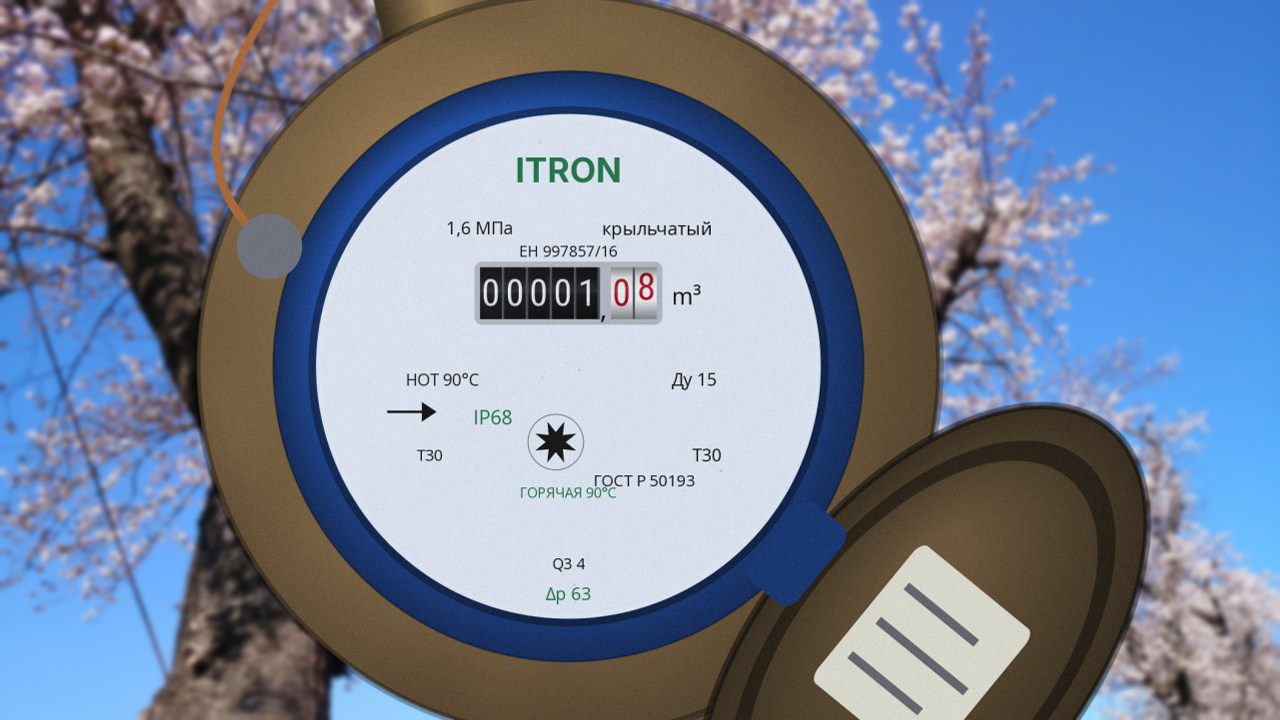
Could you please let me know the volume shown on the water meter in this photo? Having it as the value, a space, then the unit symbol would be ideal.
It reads 1.08 m³
